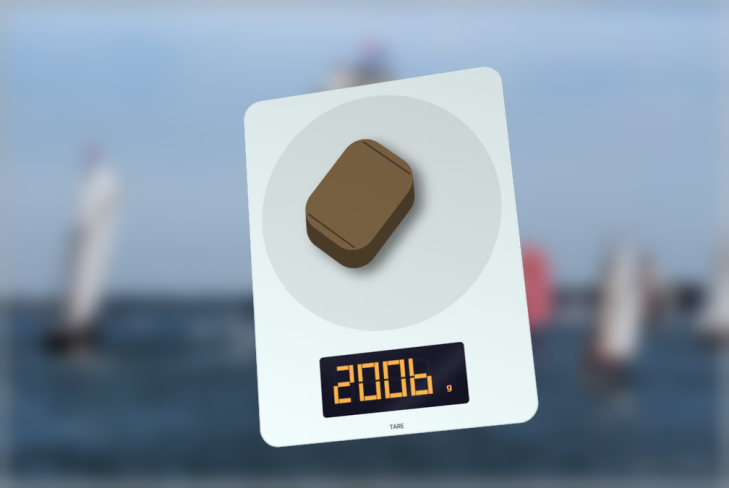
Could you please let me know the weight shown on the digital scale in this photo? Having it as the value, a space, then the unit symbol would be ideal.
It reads 2006 g
